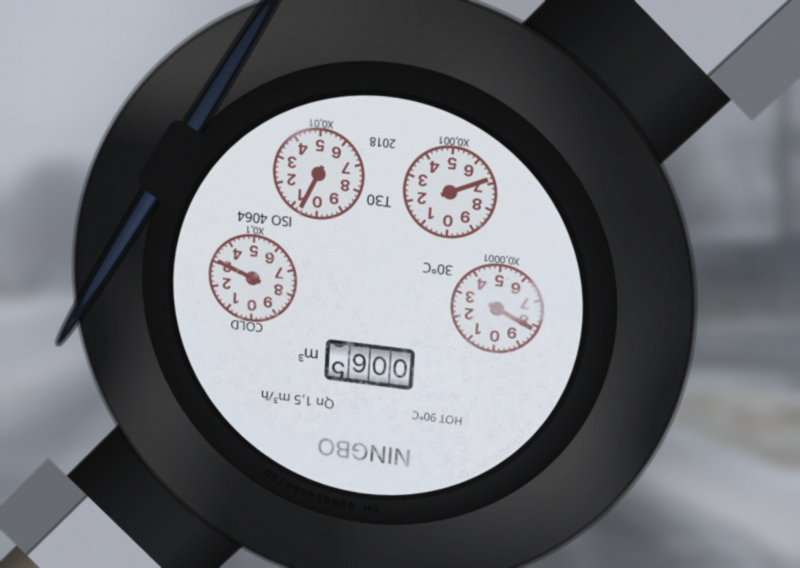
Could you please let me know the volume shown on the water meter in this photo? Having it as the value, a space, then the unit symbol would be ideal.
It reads 65.3068 m³
